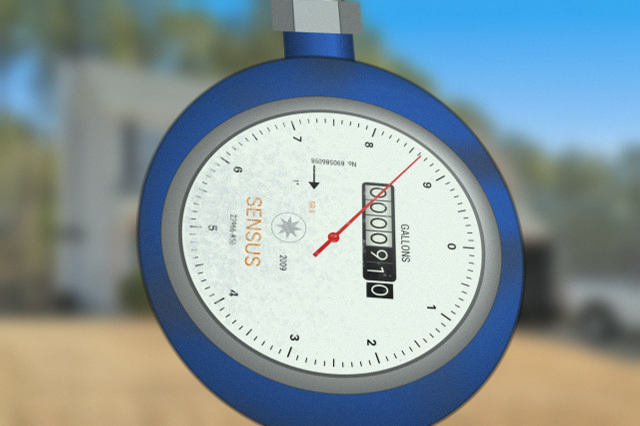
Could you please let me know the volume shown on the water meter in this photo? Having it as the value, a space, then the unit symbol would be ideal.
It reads 908.6 gal
